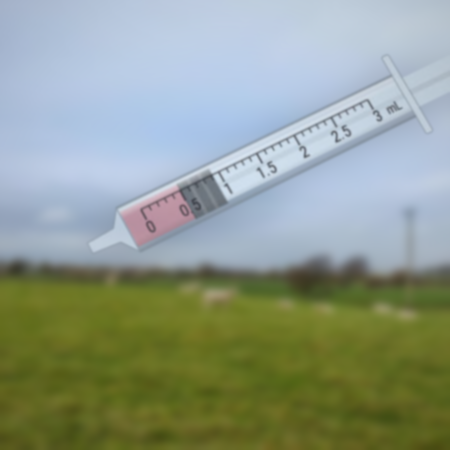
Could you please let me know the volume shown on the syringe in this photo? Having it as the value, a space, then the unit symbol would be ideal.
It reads 0.5 mL
